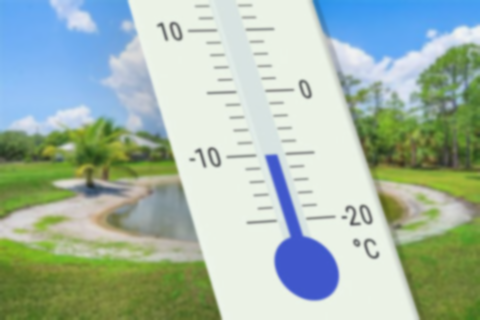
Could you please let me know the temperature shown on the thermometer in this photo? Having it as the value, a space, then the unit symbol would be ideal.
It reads -10 °C
